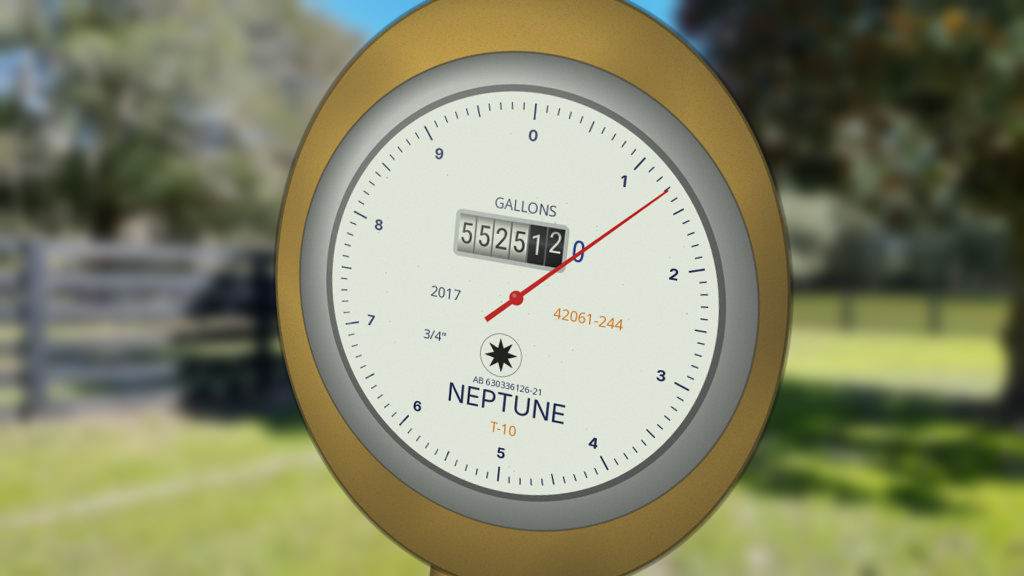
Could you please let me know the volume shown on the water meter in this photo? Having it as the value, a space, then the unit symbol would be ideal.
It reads 5525121.3 gal
